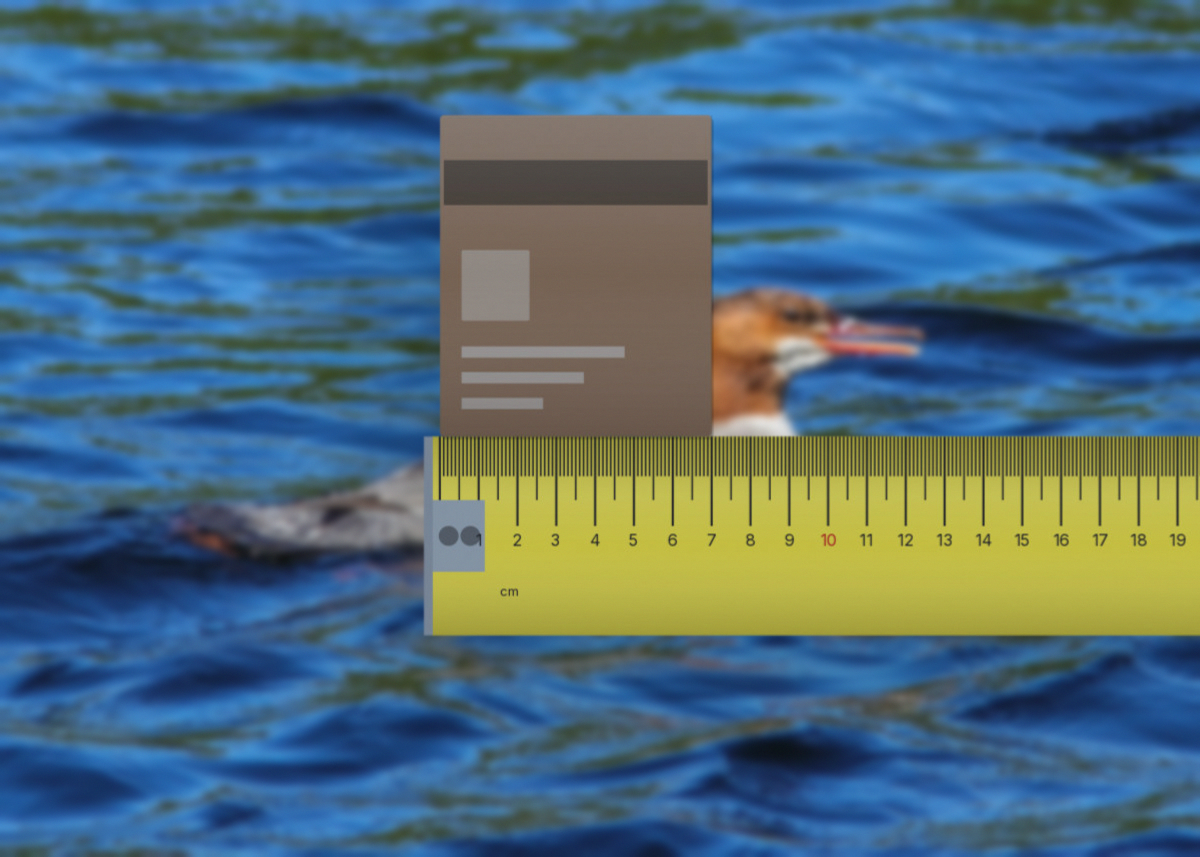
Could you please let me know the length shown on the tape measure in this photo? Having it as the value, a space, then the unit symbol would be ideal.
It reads 7 cm
